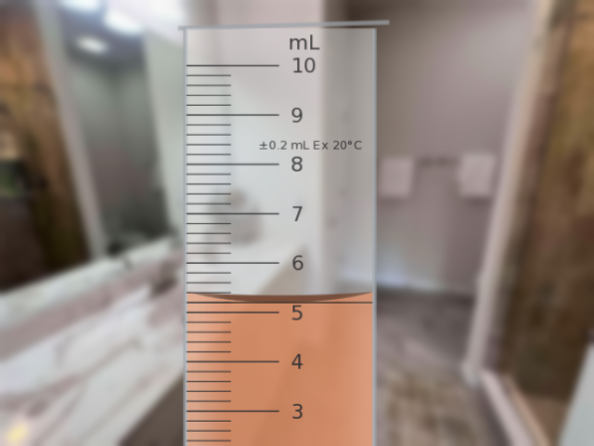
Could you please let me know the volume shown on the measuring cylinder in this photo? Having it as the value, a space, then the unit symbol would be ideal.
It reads 5.2 mL
